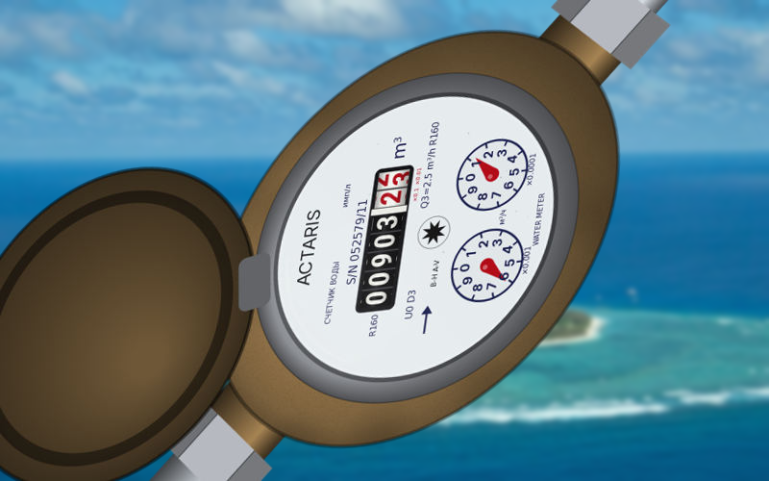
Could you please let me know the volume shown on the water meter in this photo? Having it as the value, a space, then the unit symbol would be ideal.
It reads 903.2261 m³
